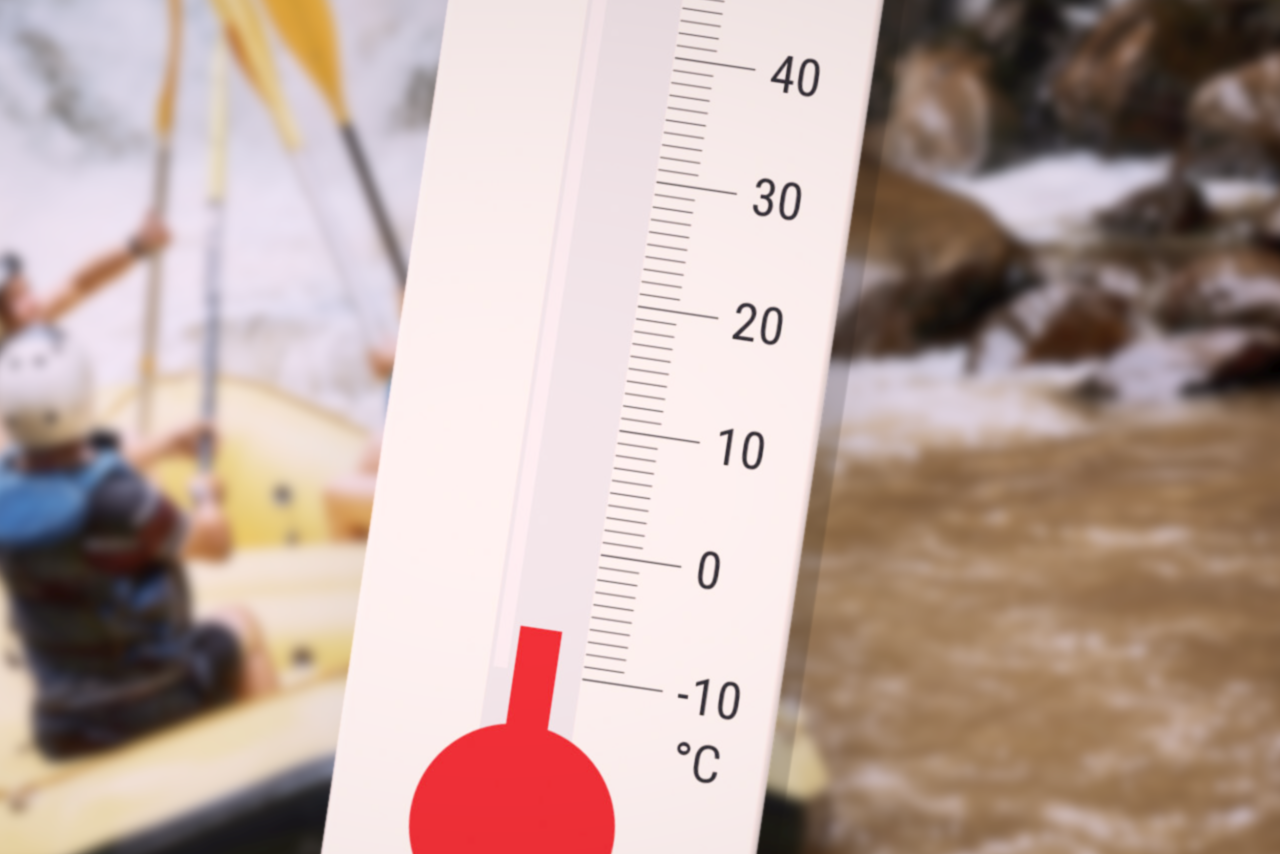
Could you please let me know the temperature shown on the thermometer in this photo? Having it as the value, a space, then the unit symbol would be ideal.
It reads -6.5 °C
